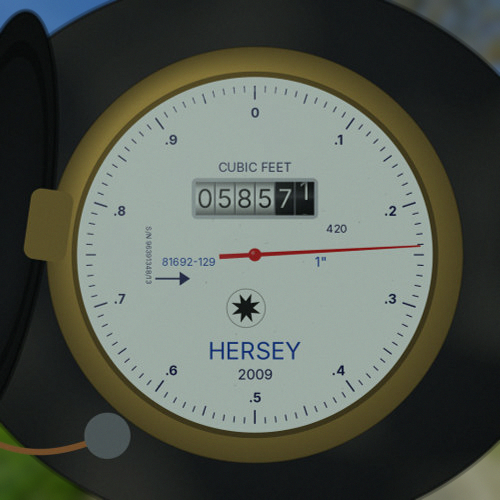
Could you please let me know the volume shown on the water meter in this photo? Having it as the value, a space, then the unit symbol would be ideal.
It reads 58571.24 ft³
